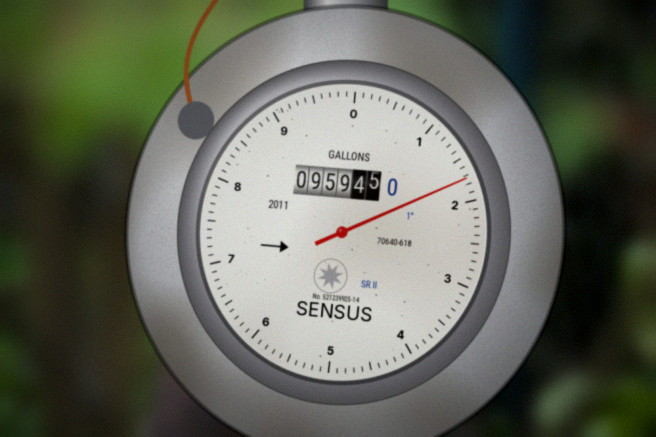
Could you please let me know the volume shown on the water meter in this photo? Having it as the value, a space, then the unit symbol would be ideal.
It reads 959451.7 gal
